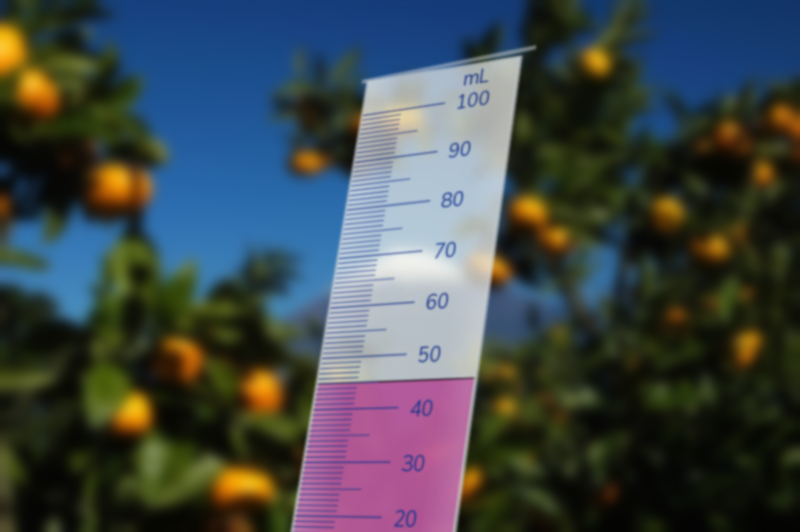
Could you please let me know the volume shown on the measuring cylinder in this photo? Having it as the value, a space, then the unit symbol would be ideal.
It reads 45 mL
